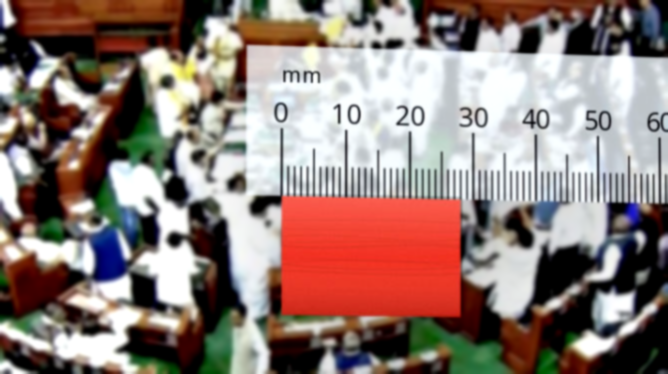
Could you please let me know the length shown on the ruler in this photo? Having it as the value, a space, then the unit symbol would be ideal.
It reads 28 mm
